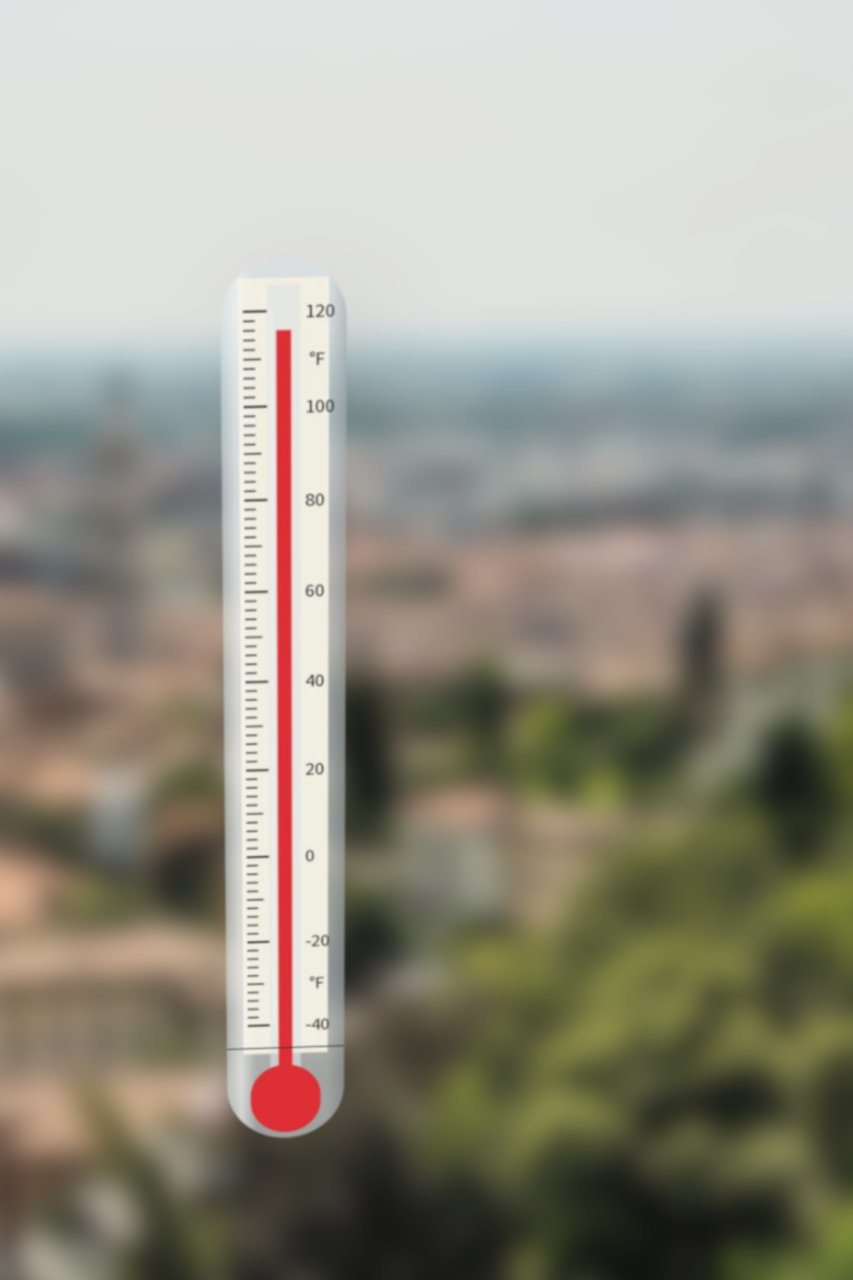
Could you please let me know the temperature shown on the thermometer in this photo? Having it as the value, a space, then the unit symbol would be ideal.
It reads 116 °F
